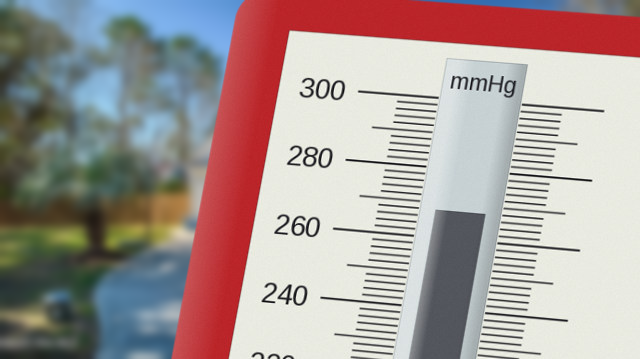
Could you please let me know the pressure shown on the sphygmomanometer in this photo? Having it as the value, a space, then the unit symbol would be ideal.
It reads 268 mmHg
